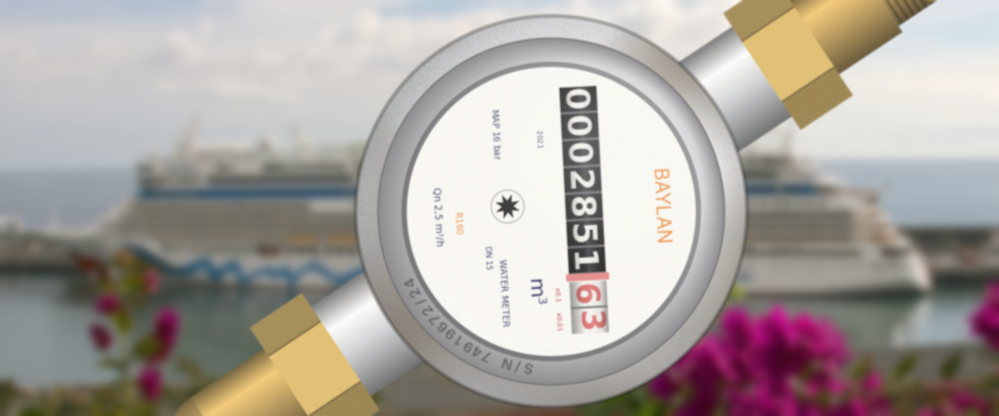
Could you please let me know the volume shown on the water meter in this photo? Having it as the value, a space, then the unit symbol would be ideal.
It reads 2851.63 m³
